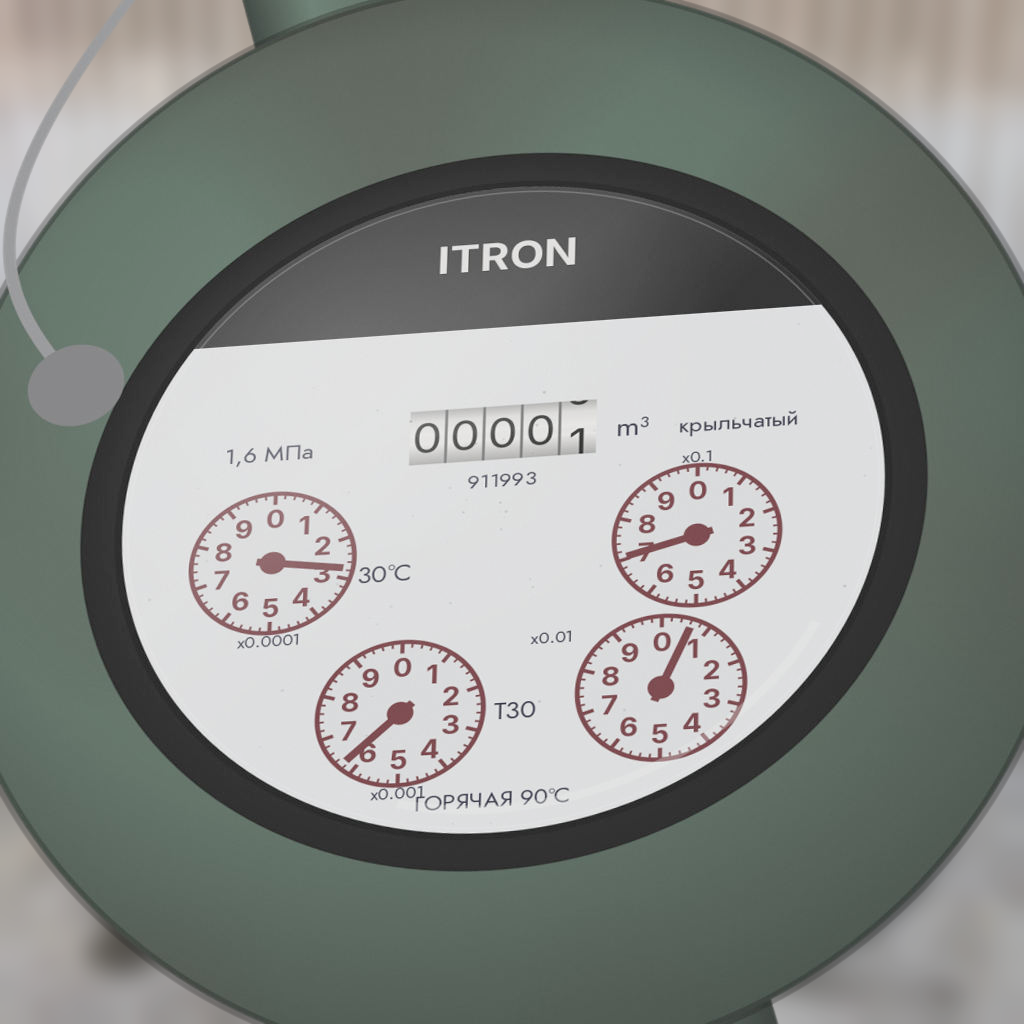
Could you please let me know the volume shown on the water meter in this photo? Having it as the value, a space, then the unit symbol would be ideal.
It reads 0.7062 m³
